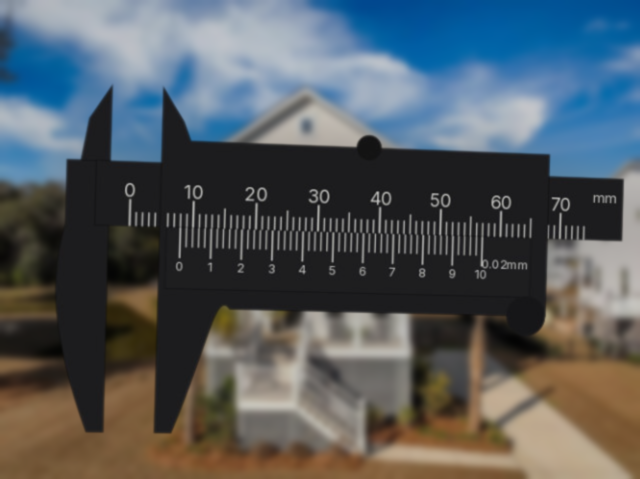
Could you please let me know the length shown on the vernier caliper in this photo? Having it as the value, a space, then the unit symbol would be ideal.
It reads 8.0 mm
